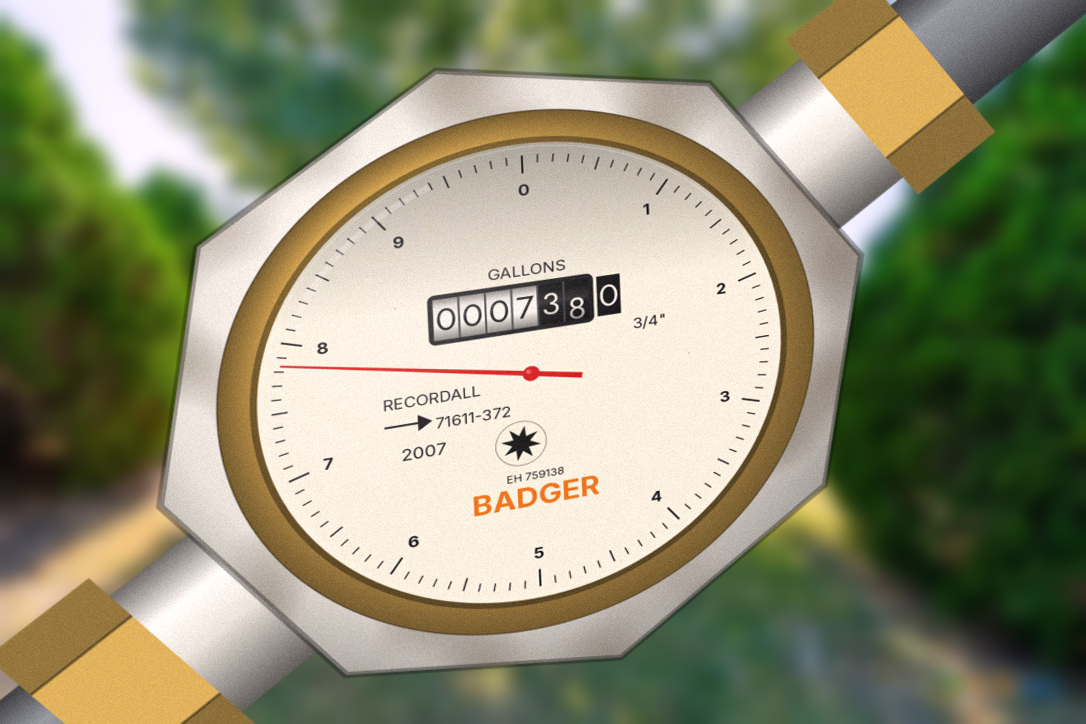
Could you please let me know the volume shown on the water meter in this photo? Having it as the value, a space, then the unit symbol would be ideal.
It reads 7377.8 gal
